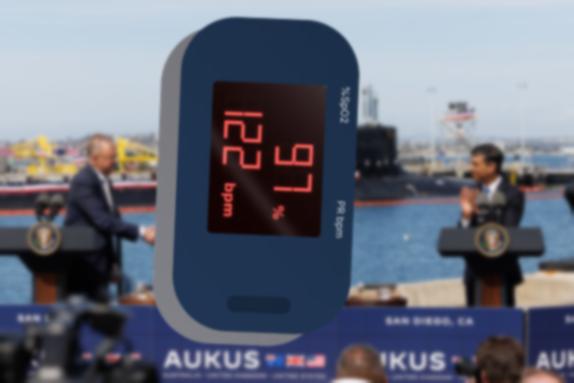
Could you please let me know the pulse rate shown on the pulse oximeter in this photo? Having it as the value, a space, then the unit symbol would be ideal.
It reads 122 bpm
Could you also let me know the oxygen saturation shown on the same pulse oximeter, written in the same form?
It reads 97 %
